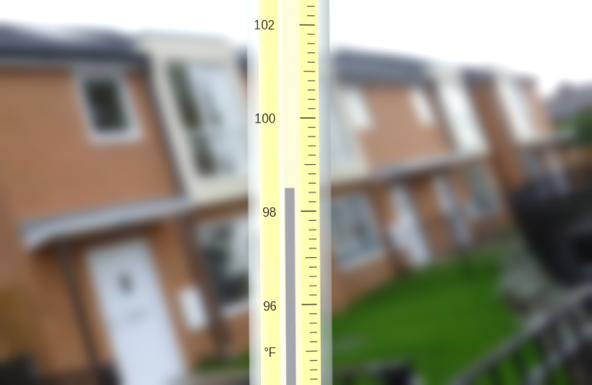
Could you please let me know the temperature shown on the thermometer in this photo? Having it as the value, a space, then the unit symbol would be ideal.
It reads 98.5 °F
